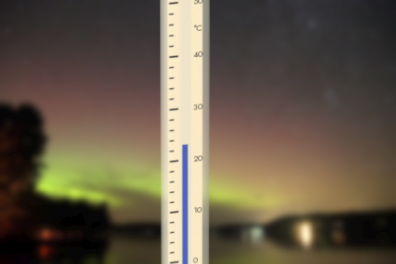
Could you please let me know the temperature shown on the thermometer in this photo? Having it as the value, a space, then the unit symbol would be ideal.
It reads 23 °C
